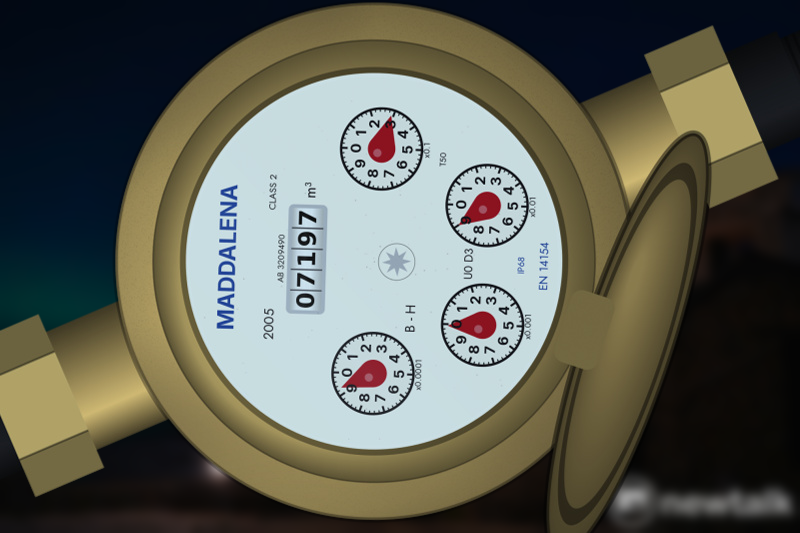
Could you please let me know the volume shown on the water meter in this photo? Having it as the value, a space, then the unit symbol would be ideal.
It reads 7197.2899 m³
